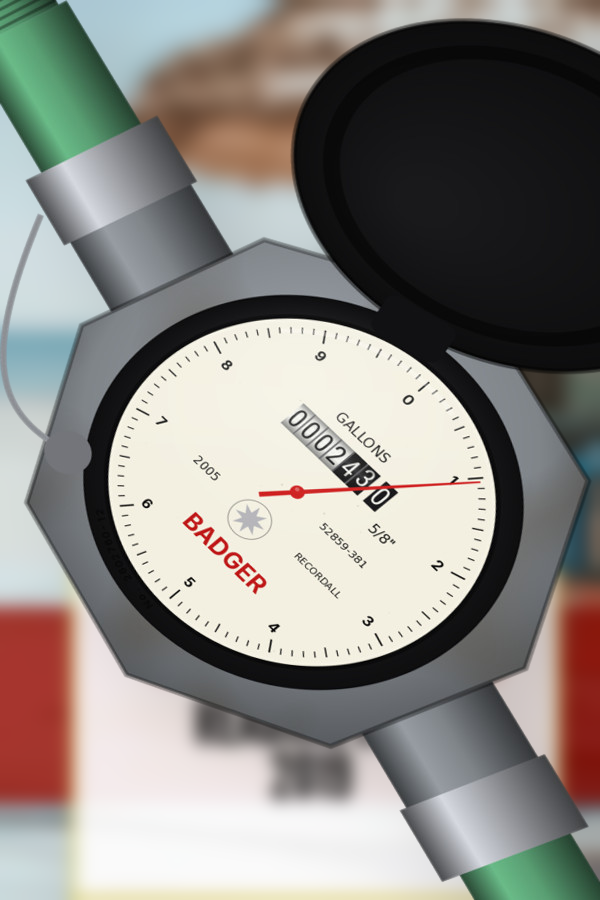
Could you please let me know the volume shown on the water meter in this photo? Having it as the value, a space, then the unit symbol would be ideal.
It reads 2431.0 gal
